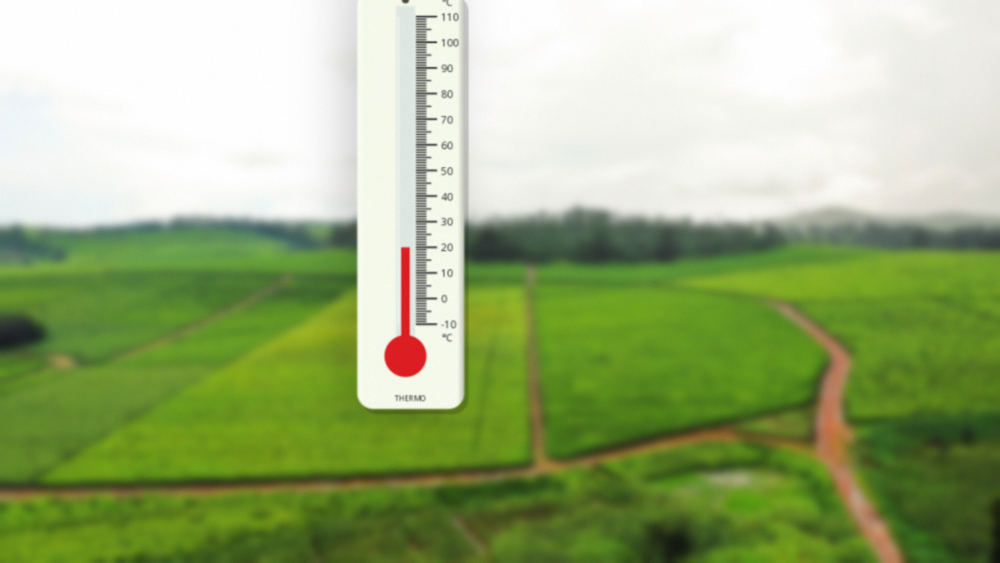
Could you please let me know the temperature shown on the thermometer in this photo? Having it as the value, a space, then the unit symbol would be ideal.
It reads 20 °C
